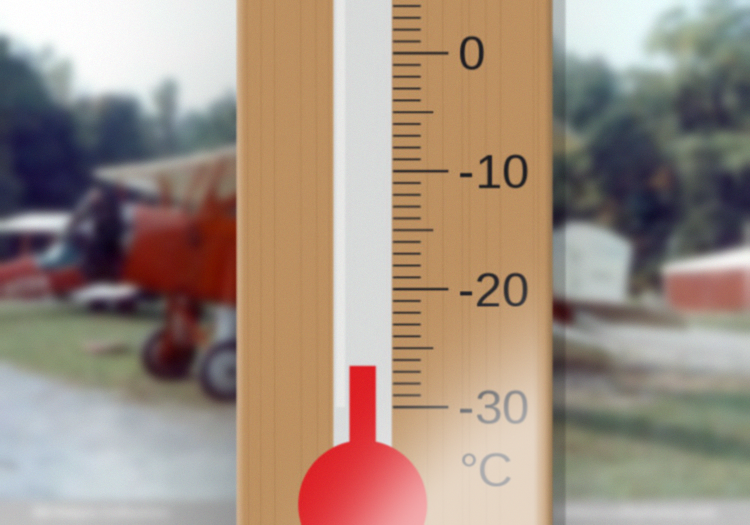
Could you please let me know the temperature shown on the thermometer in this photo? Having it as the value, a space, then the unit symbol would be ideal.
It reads -26.5 °C
